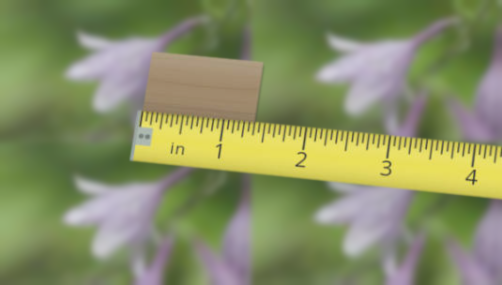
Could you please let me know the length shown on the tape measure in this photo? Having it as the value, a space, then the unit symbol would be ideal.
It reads 1.375 in
